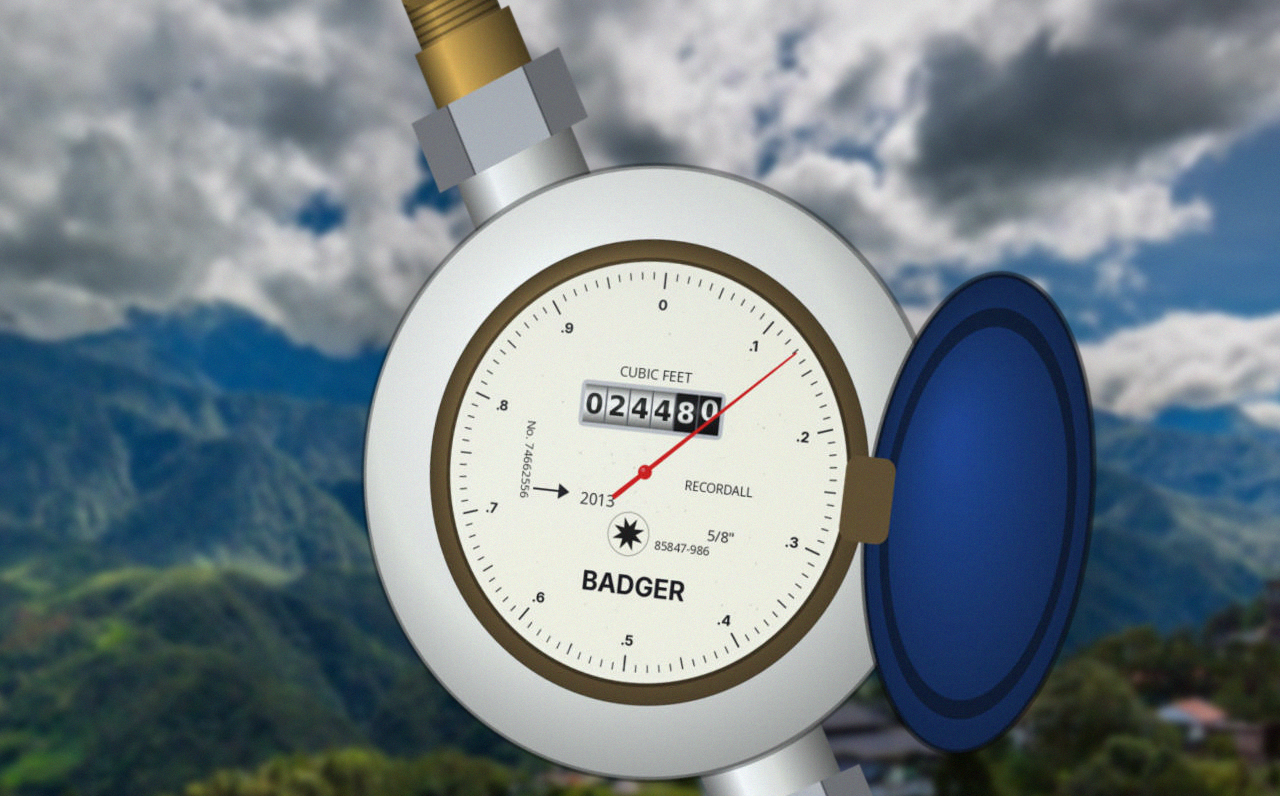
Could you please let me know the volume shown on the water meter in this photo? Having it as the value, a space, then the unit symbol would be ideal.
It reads 24480.13 ft³
